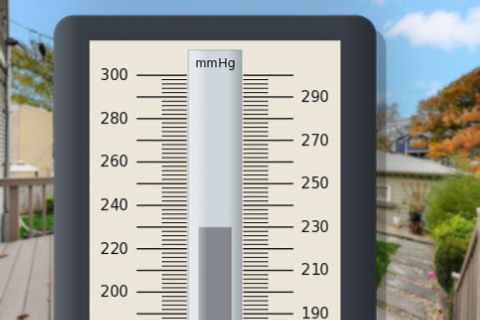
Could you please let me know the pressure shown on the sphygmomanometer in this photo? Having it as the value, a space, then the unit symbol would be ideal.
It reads 230 mmHg
